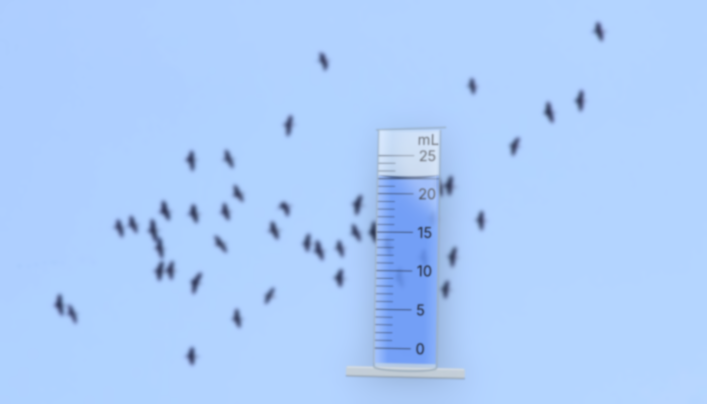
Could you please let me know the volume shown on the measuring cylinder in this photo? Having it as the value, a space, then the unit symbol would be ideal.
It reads 22 mL
